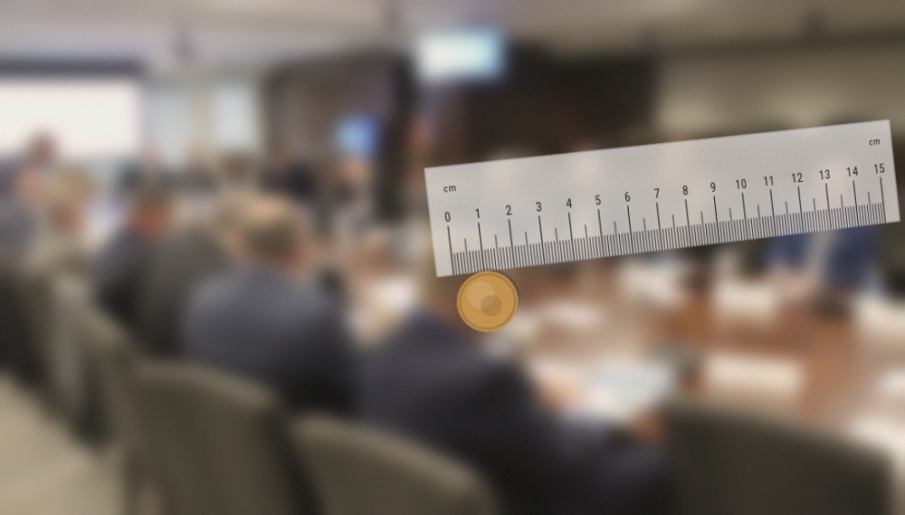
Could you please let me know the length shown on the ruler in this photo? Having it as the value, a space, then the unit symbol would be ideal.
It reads 2 cm
